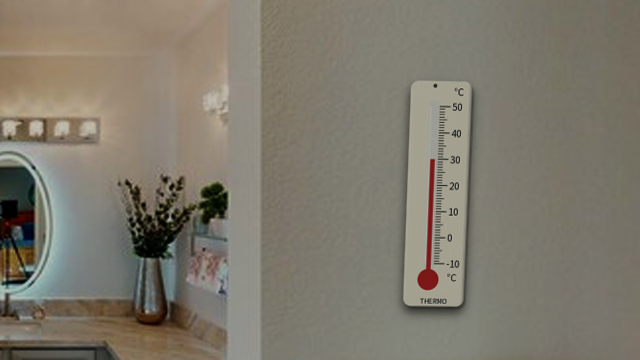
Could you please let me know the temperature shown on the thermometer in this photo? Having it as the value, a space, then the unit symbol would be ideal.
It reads 30 °C
